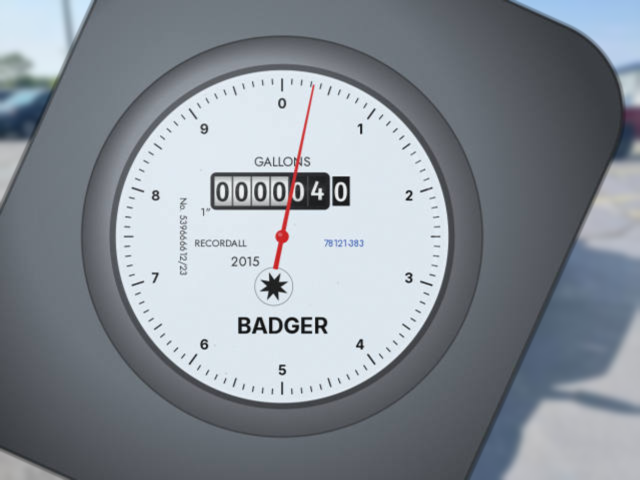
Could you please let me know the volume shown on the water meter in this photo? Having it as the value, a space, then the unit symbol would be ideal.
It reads 40.3 gal
